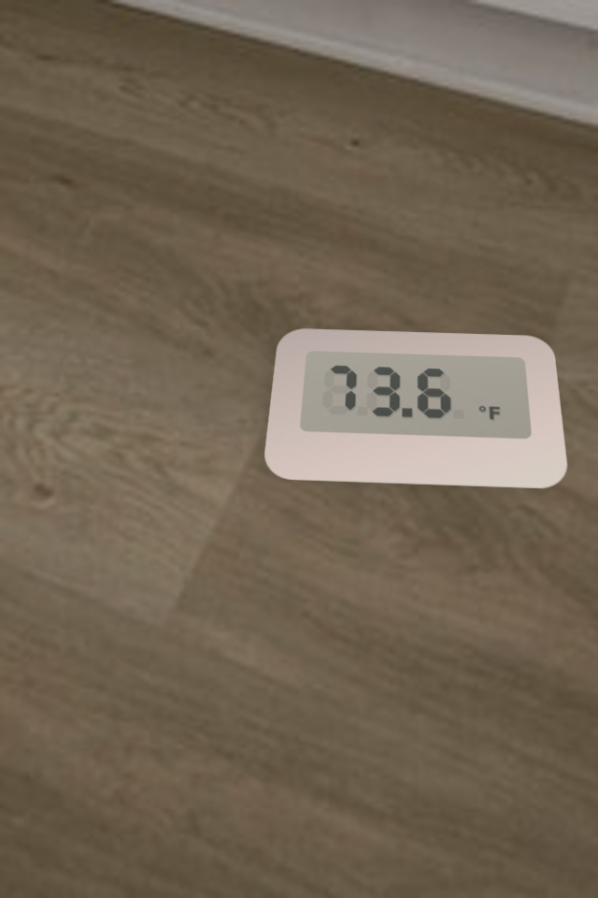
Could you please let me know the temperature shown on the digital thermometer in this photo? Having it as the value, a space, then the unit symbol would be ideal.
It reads 73.6 °F
